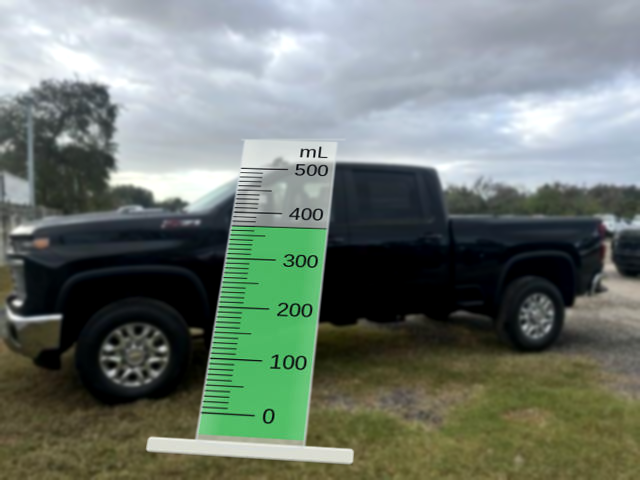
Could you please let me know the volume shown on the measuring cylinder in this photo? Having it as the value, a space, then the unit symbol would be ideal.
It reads 370 mL
